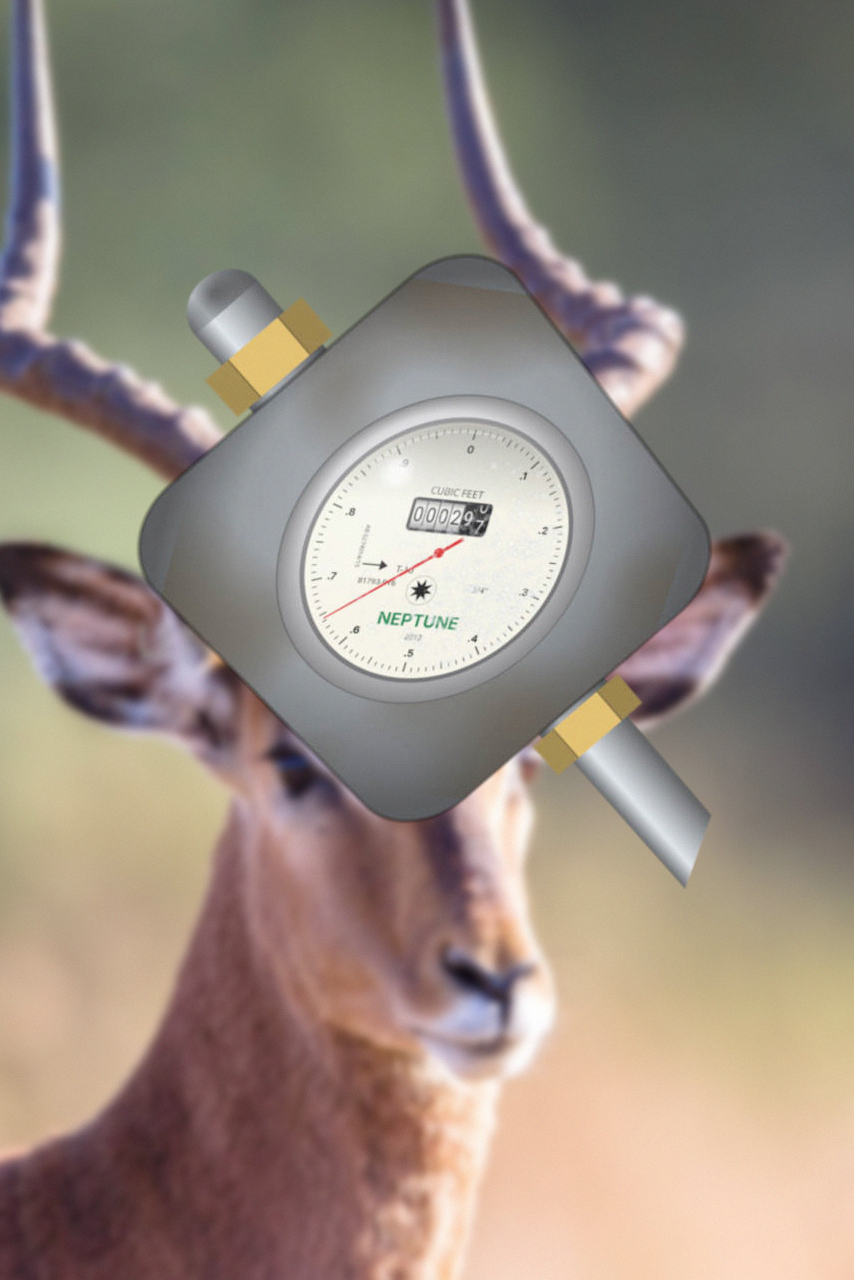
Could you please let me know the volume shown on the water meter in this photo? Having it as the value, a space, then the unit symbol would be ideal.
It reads 296.64 ft³
